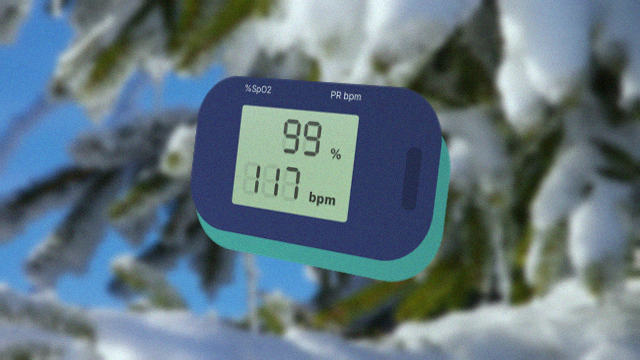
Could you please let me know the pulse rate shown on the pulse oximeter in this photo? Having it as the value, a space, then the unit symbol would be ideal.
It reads 117 bpm
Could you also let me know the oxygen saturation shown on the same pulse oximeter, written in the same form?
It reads 99 %
